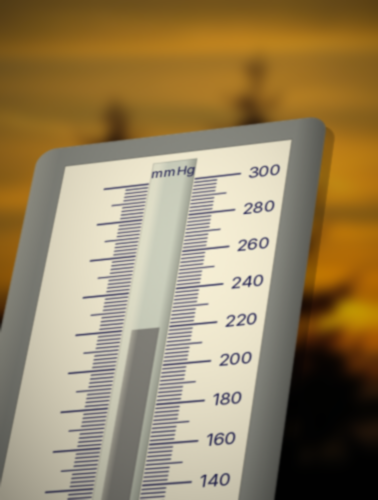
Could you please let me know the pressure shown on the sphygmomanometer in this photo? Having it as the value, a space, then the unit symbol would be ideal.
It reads 220 mmHg
